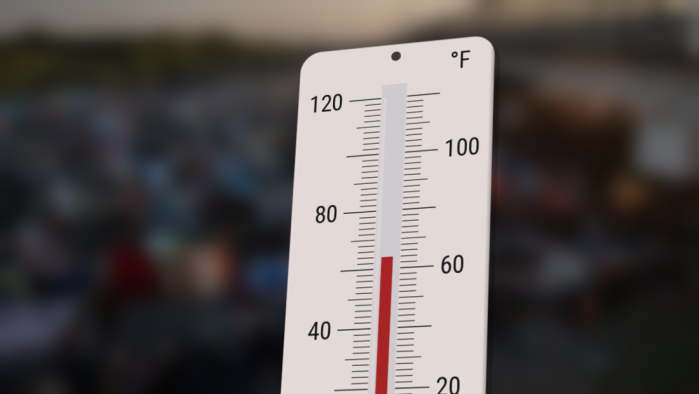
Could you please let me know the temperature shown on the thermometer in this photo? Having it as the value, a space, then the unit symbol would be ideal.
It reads 64 °F
